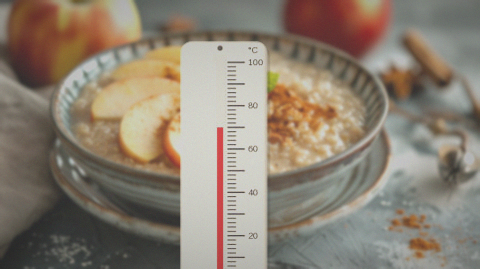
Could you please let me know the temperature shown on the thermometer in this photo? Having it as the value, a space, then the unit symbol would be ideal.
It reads 70 °C
